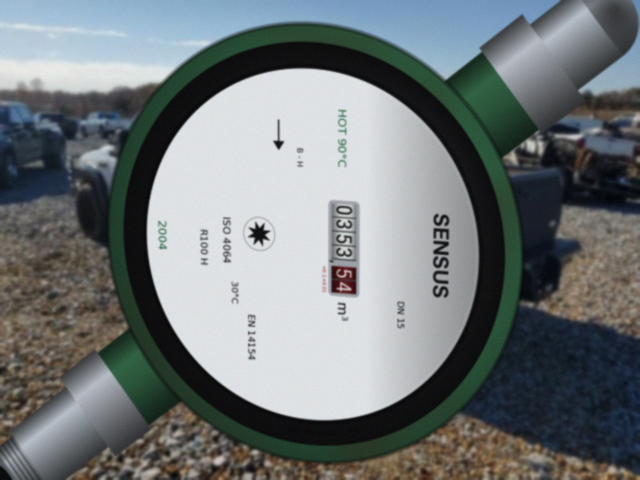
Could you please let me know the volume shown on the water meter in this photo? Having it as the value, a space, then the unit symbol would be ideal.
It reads 353.54 m³
